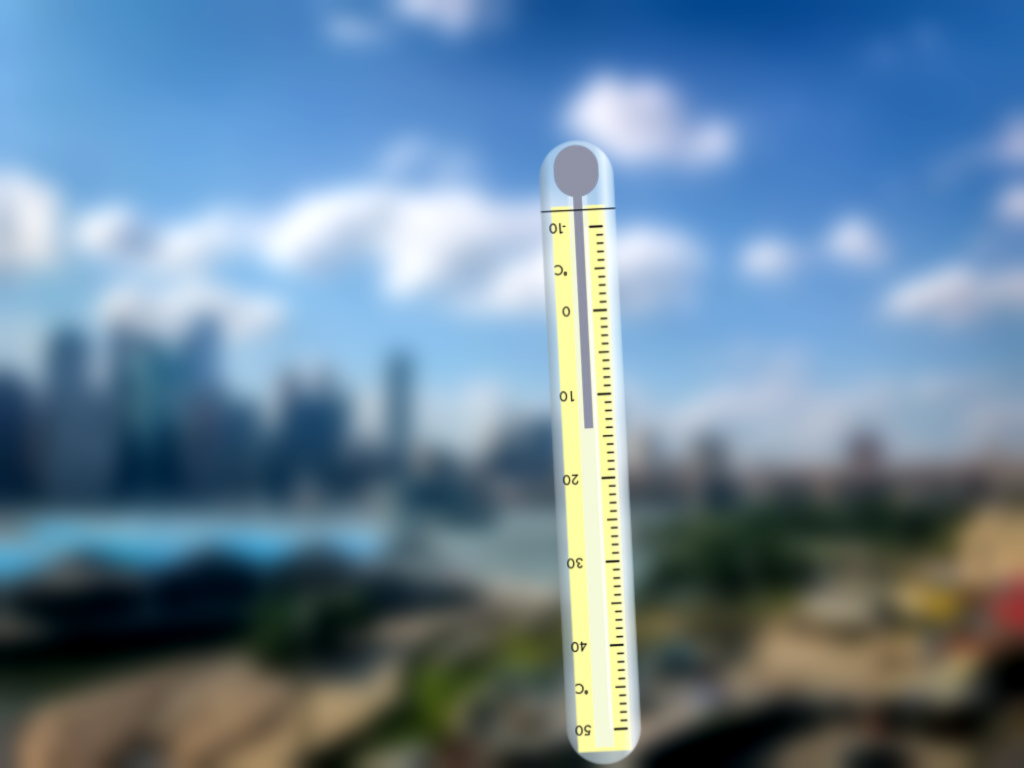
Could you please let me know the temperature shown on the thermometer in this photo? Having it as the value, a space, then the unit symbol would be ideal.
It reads 14 °C
